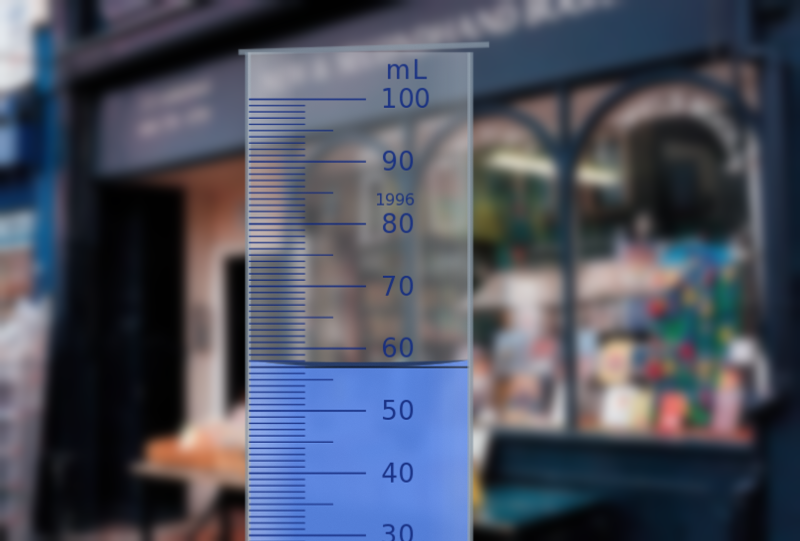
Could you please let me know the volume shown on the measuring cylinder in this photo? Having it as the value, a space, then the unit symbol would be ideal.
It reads 57 mL
